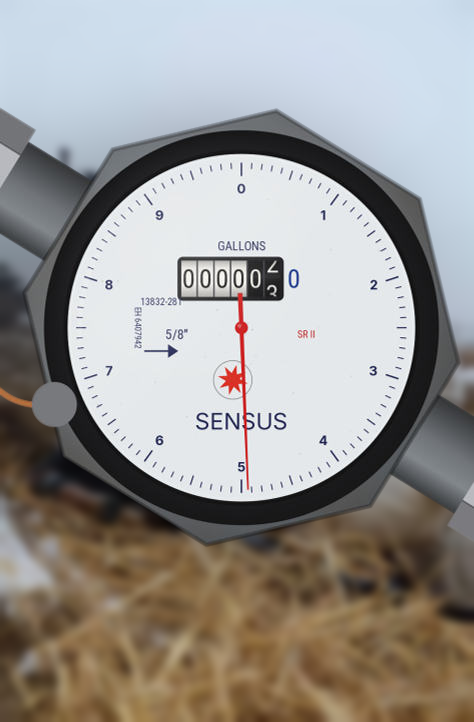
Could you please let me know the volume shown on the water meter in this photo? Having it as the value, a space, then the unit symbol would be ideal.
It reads 24.9 gal
